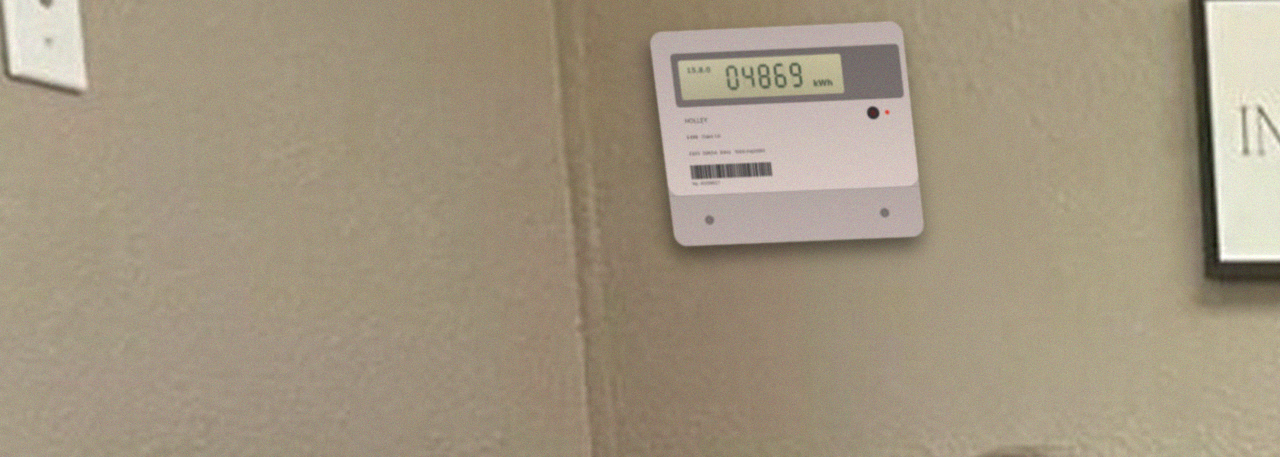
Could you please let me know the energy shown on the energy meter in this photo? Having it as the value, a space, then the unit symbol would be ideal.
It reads 4869 kWh
